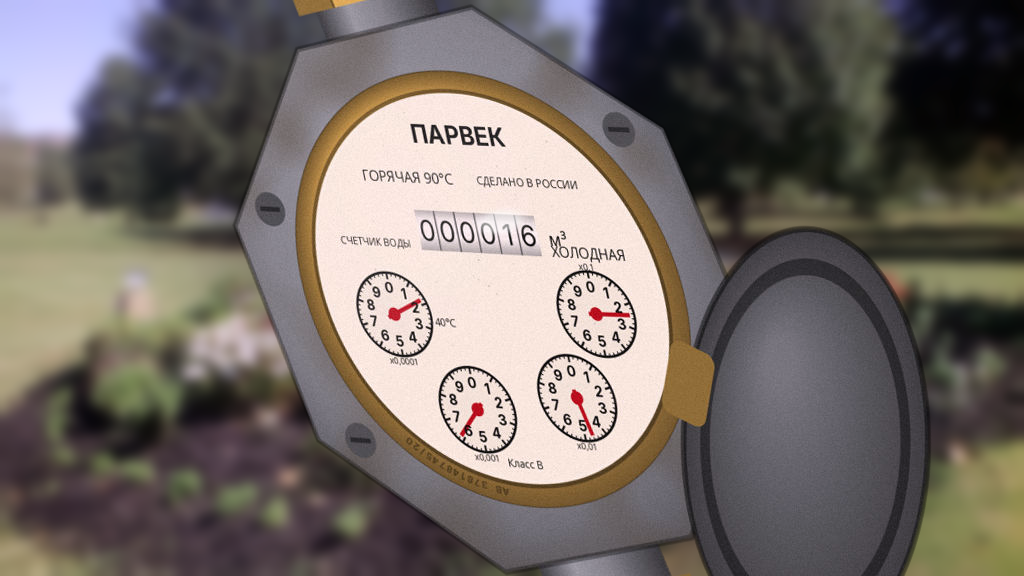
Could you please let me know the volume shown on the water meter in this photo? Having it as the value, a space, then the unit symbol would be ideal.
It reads 16.2461 m³
